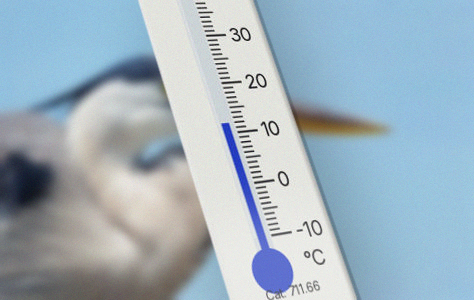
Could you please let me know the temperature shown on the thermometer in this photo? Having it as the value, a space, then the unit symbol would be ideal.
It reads 12 °C
